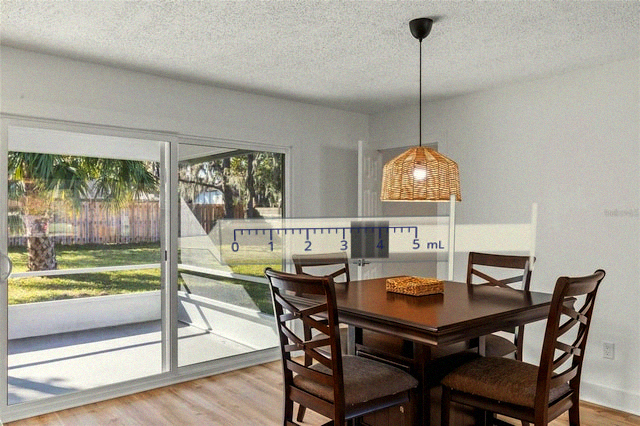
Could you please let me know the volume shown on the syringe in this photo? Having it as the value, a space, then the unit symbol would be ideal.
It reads 3.2 mL
